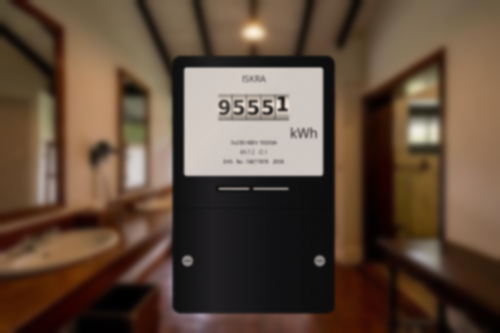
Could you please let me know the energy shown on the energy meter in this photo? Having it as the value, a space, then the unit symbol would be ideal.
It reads 95551 kWh
